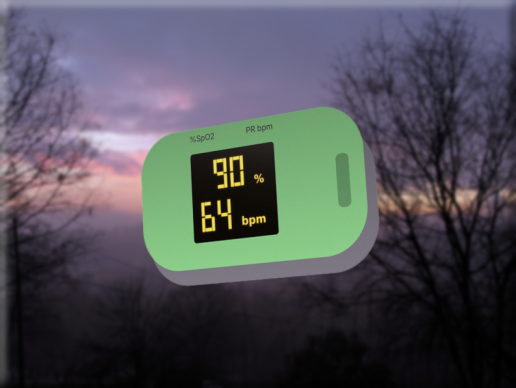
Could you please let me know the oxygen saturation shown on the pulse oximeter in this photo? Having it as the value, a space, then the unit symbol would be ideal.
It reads 90 %
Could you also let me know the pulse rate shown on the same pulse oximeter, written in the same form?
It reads 64 bpm
